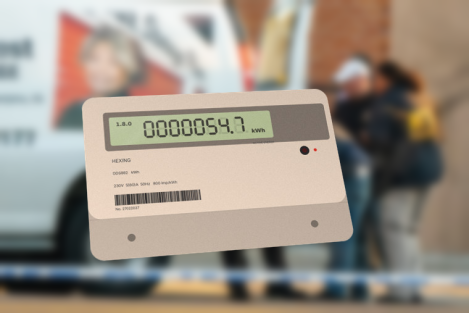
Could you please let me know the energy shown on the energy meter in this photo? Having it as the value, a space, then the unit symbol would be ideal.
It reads 54.7 kWh
